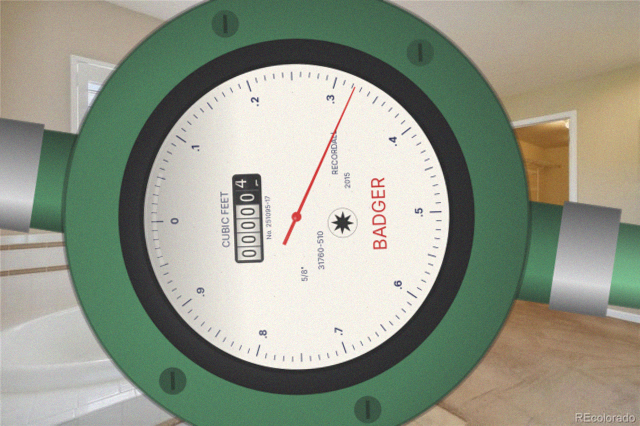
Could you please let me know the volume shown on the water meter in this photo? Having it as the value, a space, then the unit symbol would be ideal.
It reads 4.32 ft³
